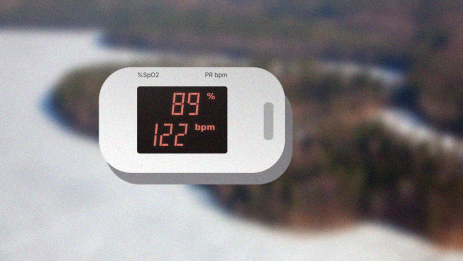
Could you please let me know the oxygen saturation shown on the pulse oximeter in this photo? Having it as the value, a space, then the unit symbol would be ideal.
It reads 89 %
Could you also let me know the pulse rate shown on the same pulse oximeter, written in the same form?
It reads 122 bpm
